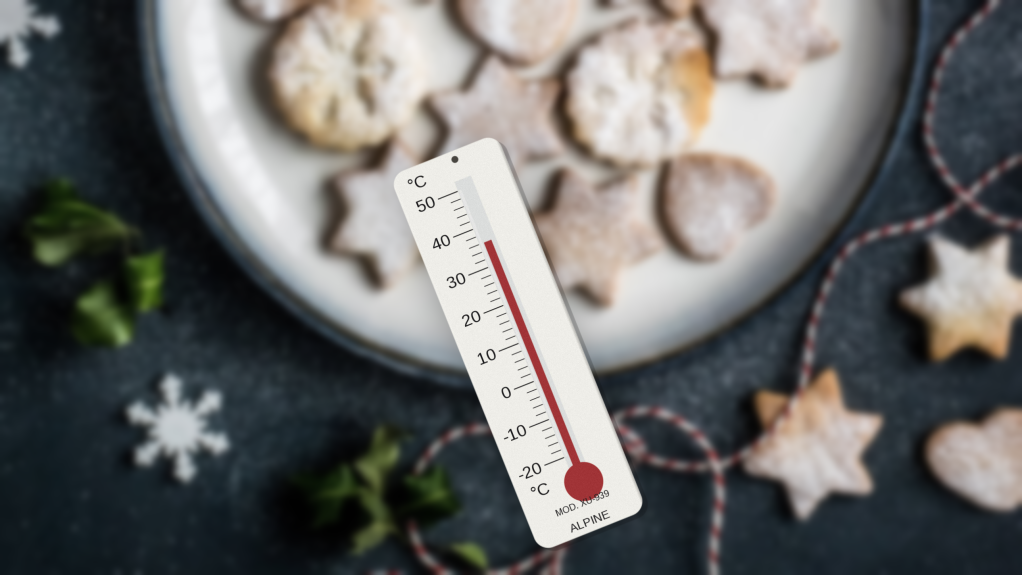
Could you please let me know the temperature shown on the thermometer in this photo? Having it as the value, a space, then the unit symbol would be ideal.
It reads 36 °C
